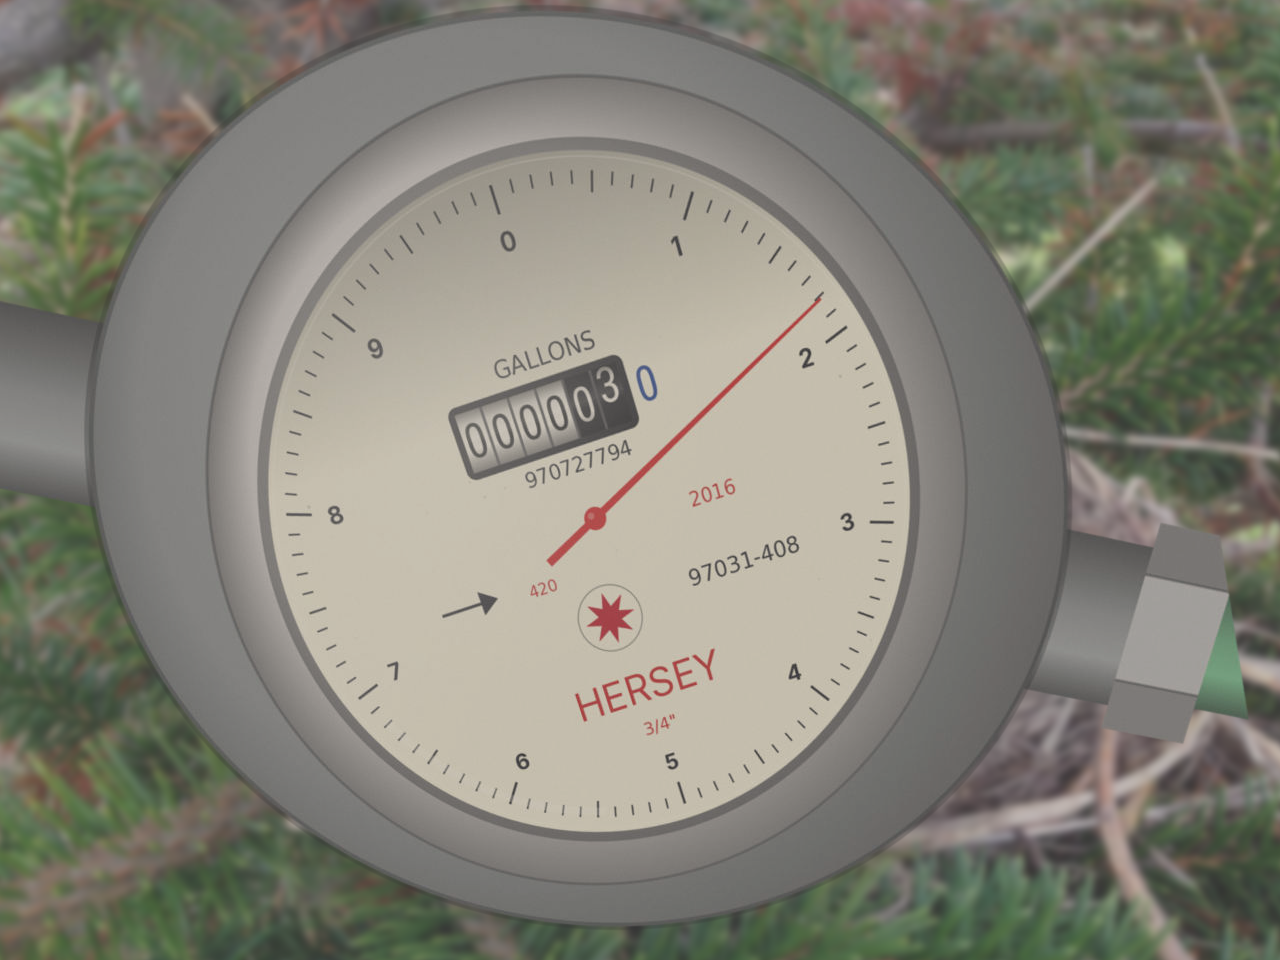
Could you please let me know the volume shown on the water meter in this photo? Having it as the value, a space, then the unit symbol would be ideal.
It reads 31.8 gal
